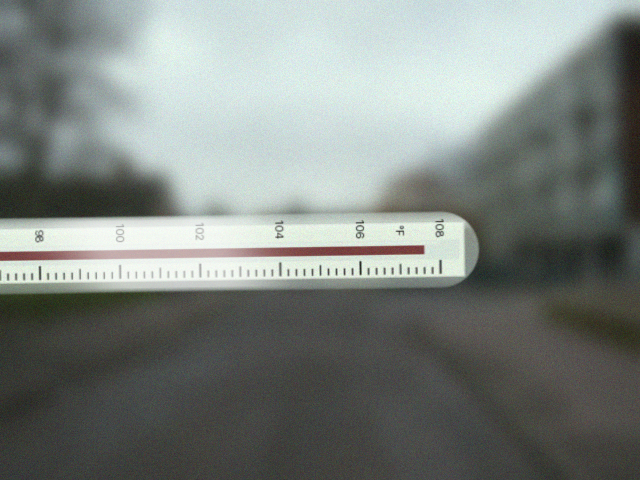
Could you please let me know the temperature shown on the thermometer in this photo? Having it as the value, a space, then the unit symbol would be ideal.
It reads 107.6 °F
